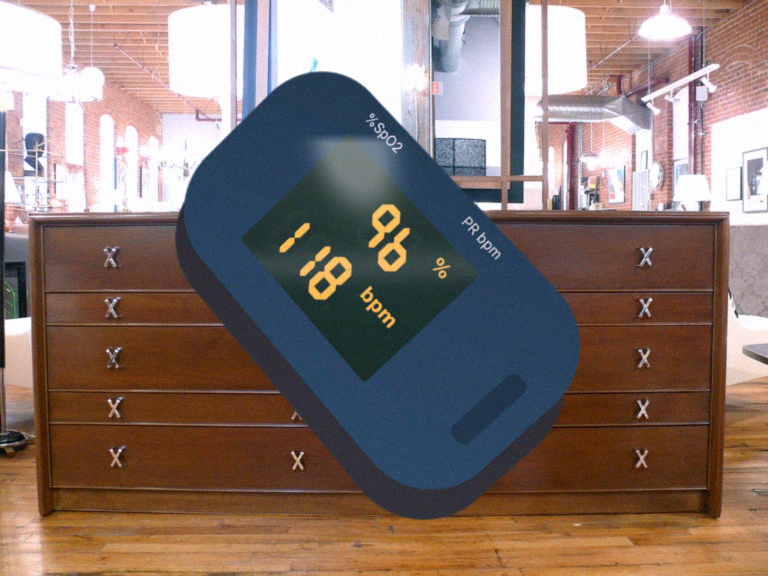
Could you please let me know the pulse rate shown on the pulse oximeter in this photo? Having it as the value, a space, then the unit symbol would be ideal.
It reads 118 bpm
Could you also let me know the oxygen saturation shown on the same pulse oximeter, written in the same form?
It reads 96 %
